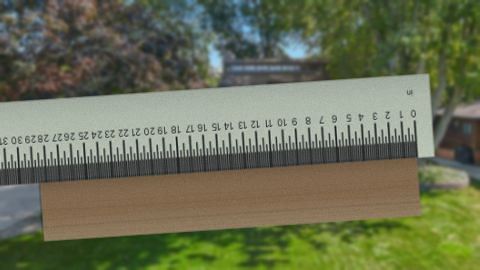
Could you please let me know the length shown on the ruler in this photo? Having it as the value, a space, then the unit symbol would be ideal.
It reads 28.5 in
